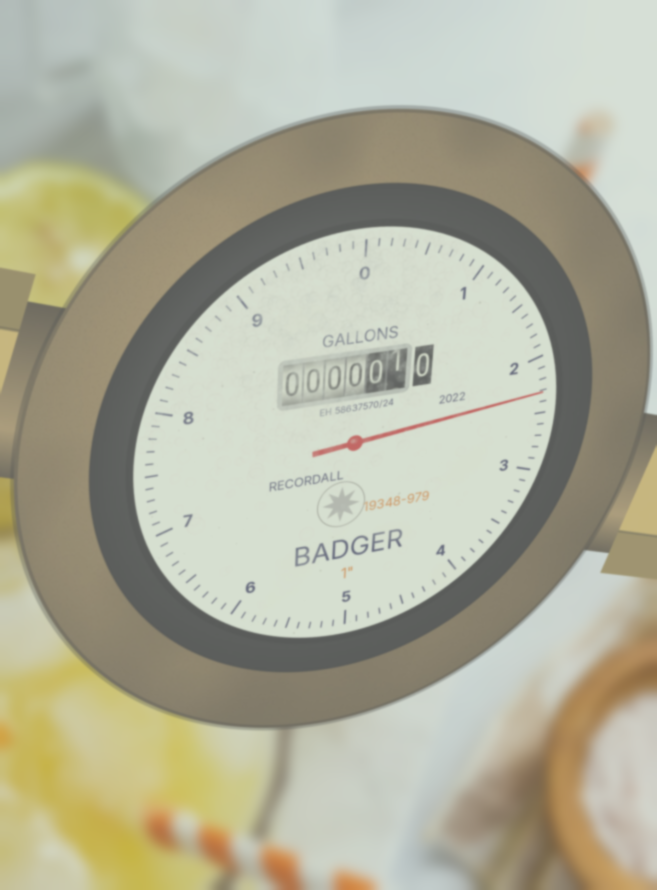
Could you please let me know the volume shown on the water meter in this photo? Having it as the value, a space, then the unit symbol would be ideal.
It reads 12.3 gal
